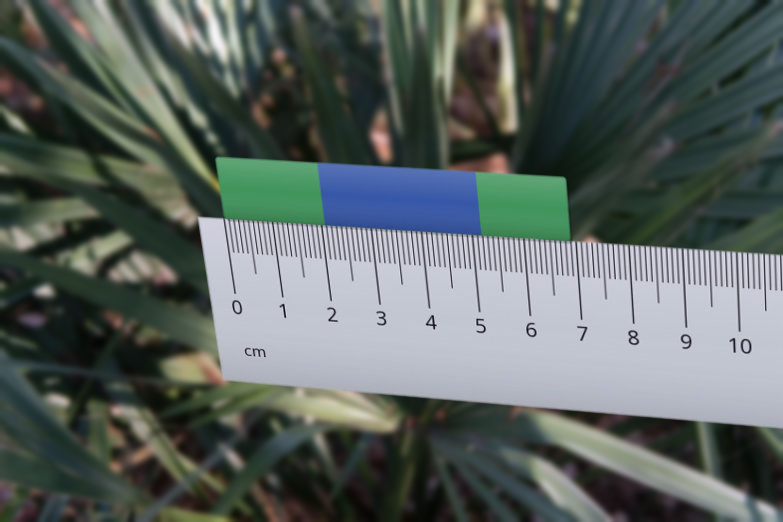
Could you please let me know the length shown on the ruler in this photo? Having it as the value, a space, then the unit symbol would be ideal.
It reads 6.9 cm
